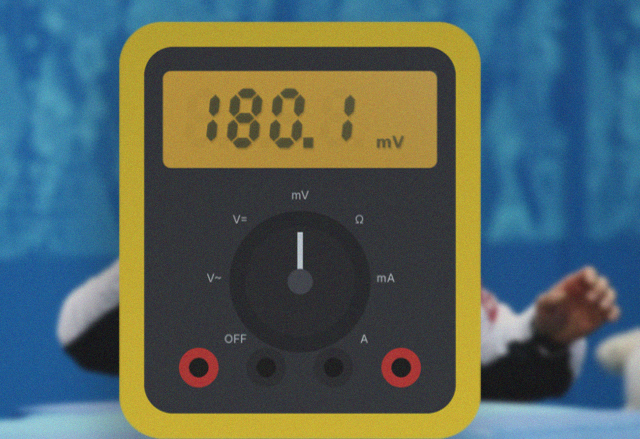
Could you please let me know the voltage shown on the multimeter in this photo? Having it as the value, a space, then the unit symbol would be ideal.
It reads 180.1 mV
